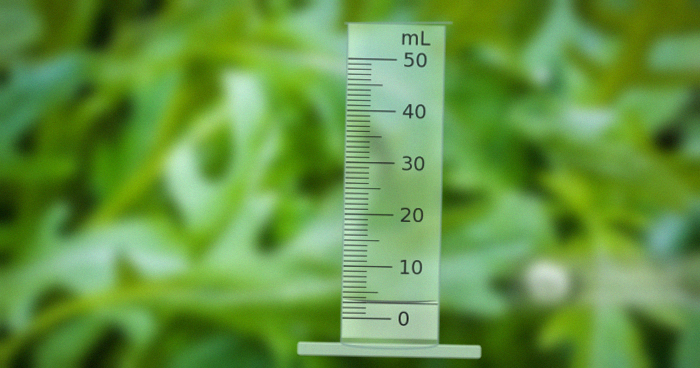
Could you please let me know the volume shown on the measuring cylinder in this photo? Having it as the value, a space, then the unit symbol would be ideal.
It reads 3 mL
